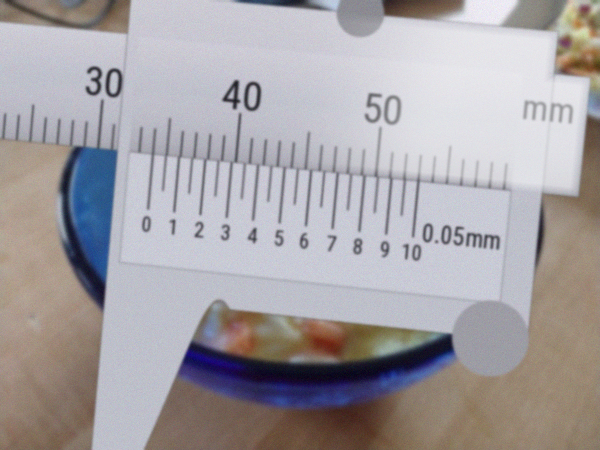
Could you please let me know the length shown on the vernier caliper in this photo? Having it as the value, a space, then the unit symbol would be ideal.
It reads 34.0 mm
